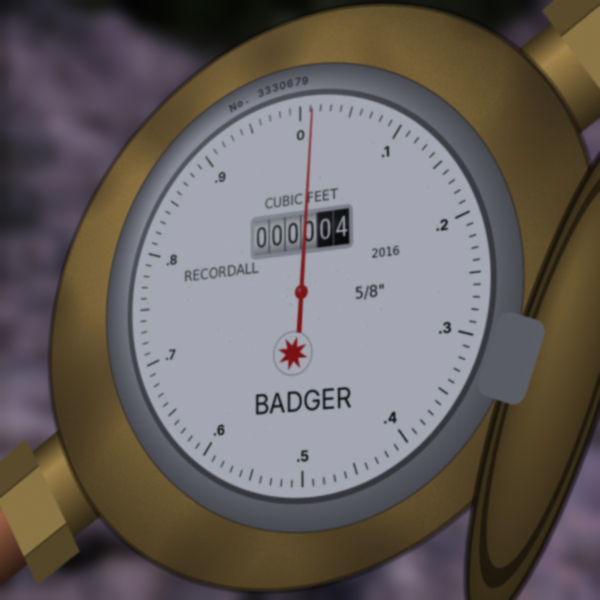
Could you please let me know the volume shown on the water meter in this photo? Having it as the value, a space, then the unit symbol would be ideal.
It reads 4.01 ft³
